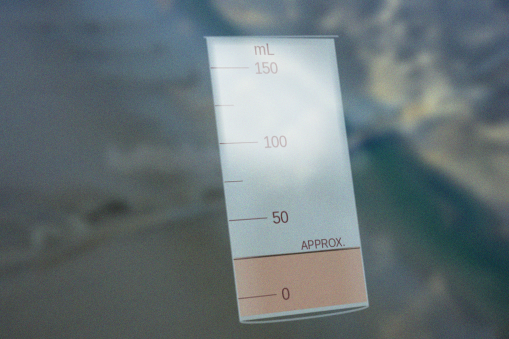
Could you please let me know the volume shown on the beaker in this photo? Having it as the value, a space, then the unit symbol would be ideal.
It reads 25 mL
